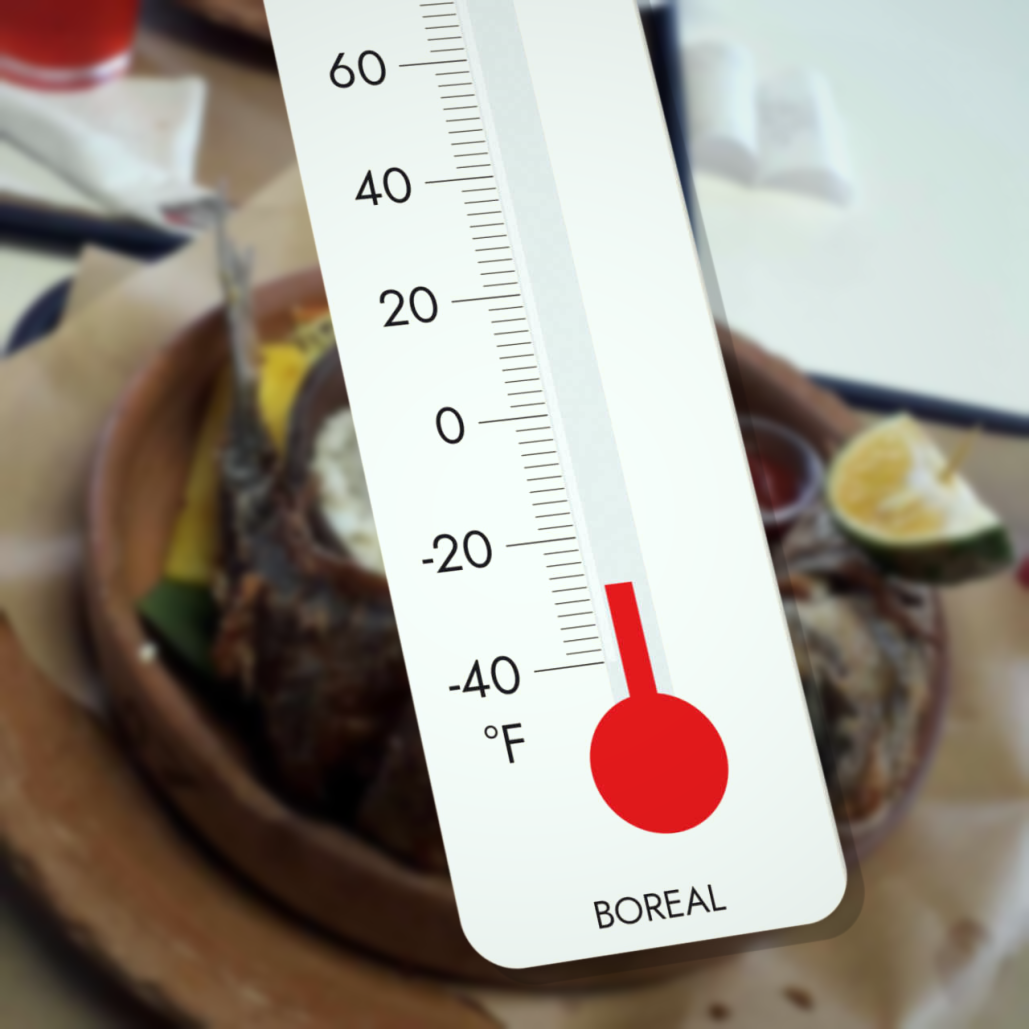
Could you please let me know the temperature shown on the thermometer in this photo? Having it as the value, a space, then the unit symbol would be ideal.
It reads -28 °F
